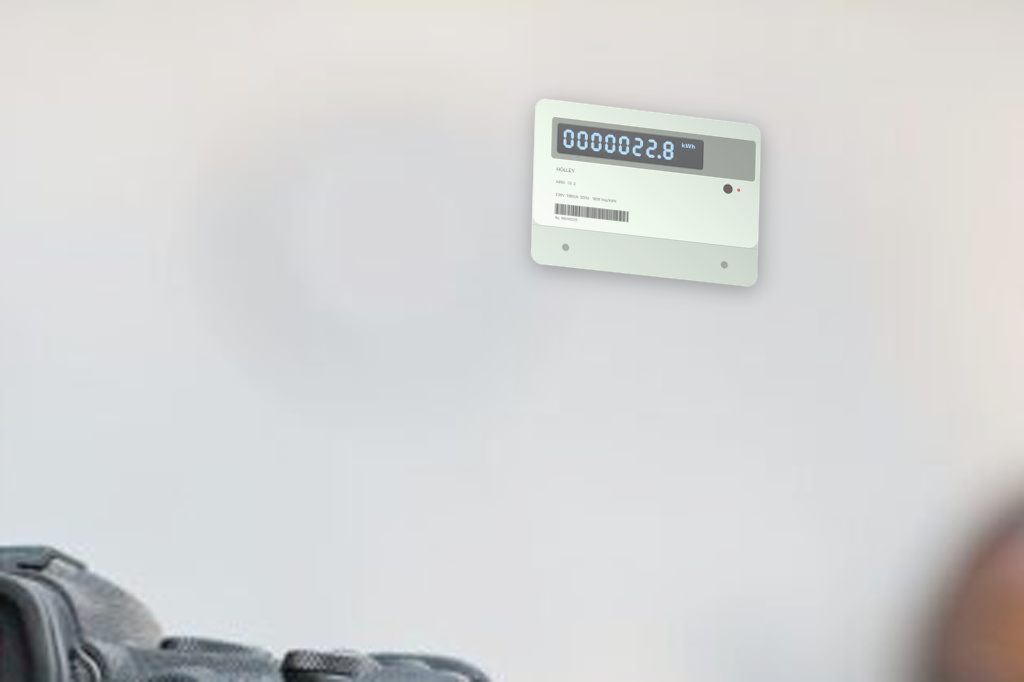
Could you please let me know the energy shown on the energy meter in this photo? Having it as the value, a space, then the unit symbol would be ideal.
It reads 22.8 kWh
